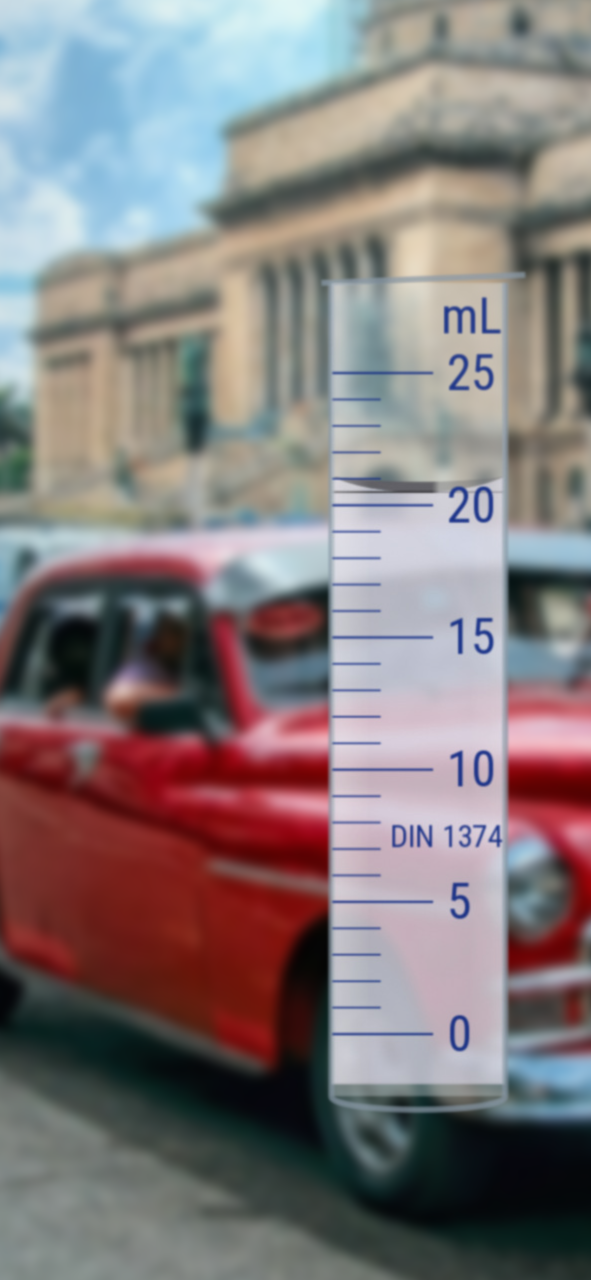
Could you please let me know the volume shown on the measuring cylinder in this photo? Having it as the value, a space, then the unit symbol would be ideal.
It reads 20.5 mL
